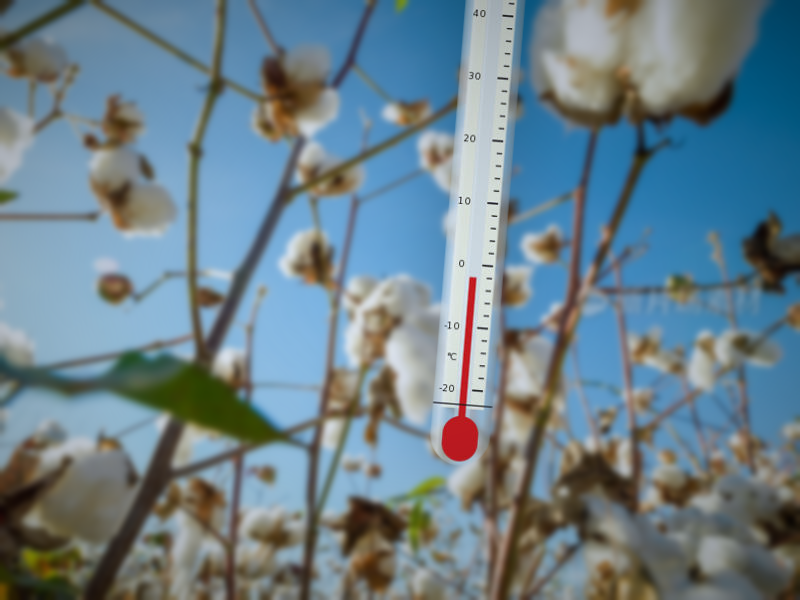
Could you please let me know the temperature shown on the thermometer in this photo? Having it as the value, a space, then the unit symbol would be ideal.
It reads -2 °C
